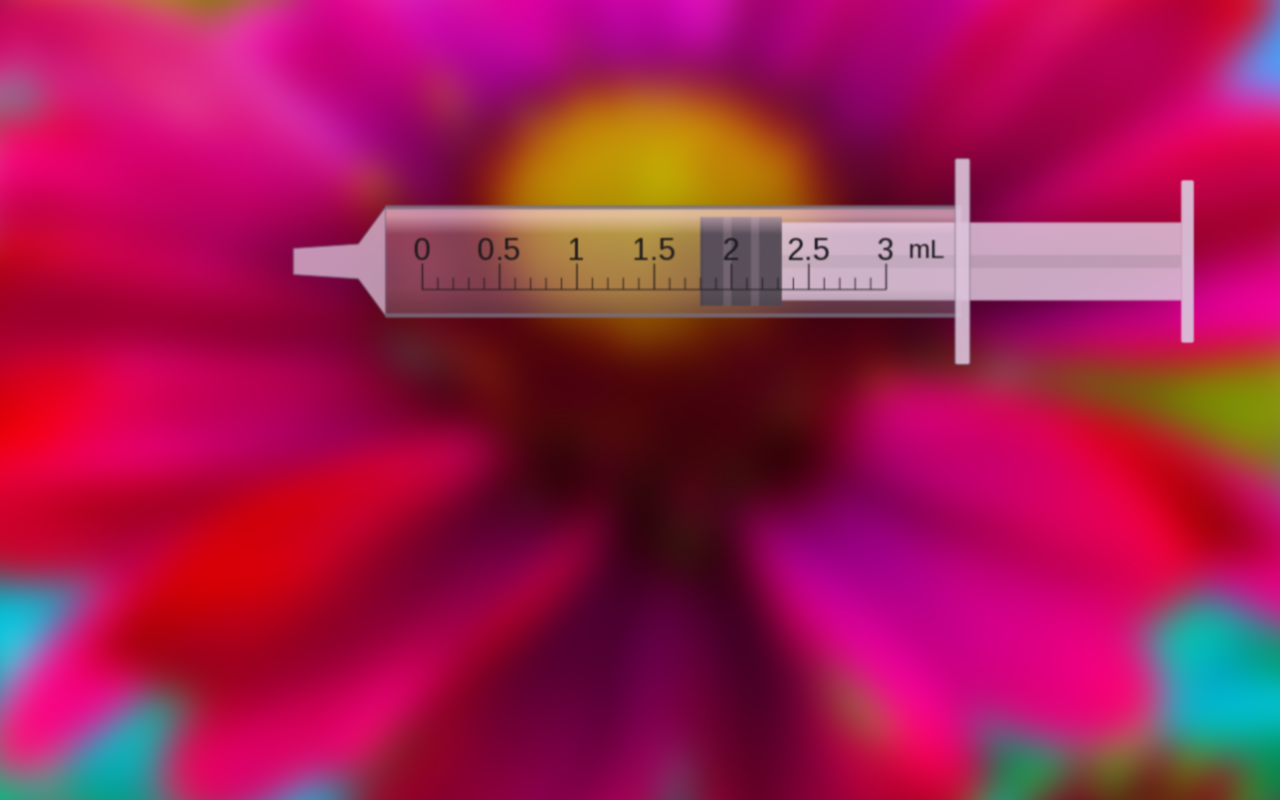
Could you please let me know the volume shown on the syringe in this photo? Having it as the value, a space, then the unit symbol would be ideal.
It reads 1.8 mL
